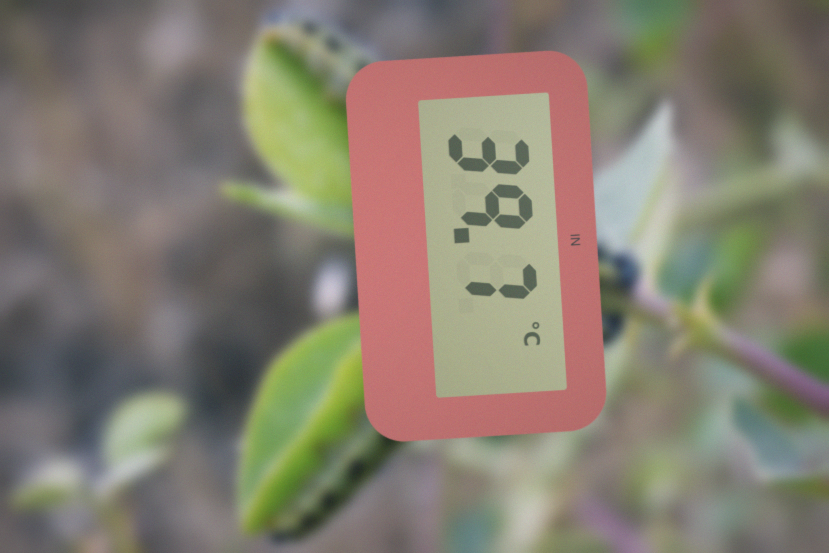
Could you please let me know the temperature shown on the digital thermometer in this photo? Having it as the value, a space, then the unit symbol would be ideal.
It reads 39.7 °C
